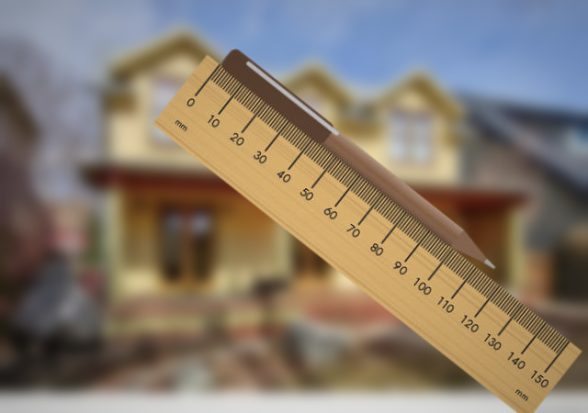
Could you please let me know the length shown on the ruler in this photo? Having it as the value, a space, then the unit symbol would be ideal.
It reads 115 mm
